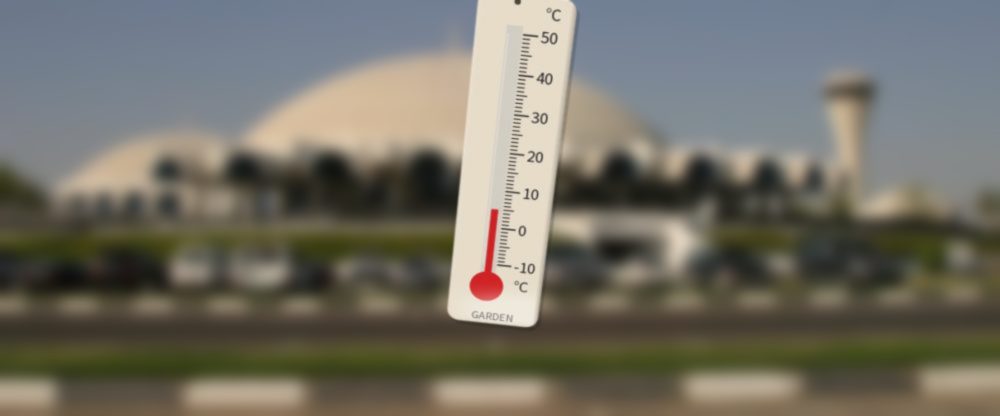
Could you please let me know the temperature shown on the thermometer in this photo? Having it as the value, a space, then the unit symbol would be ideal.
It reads 5 °C
